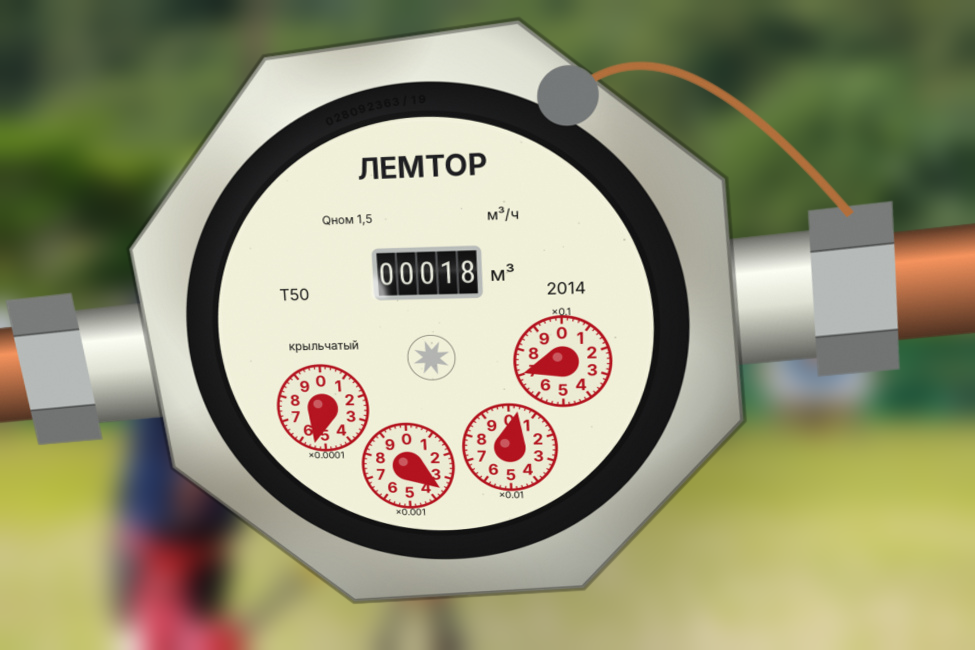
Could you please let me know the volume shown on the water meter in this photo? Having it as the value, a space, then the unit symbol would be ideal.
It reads 18.7035 m³
